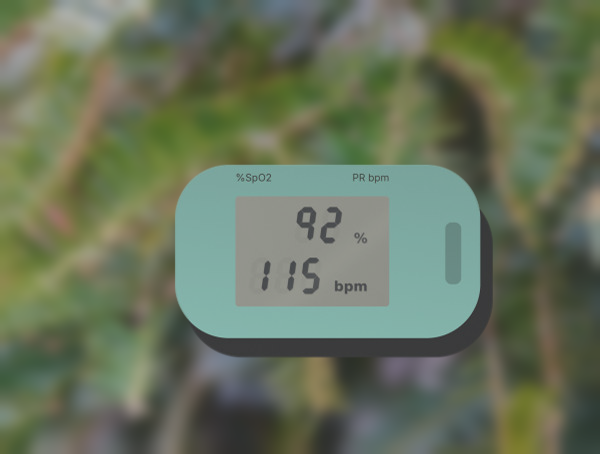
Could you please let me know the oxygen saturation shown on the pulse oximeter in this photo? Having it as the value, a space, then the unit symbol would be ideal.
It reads 92 %
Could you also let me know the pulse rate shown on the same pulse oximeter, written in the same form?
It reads 115 bpm
